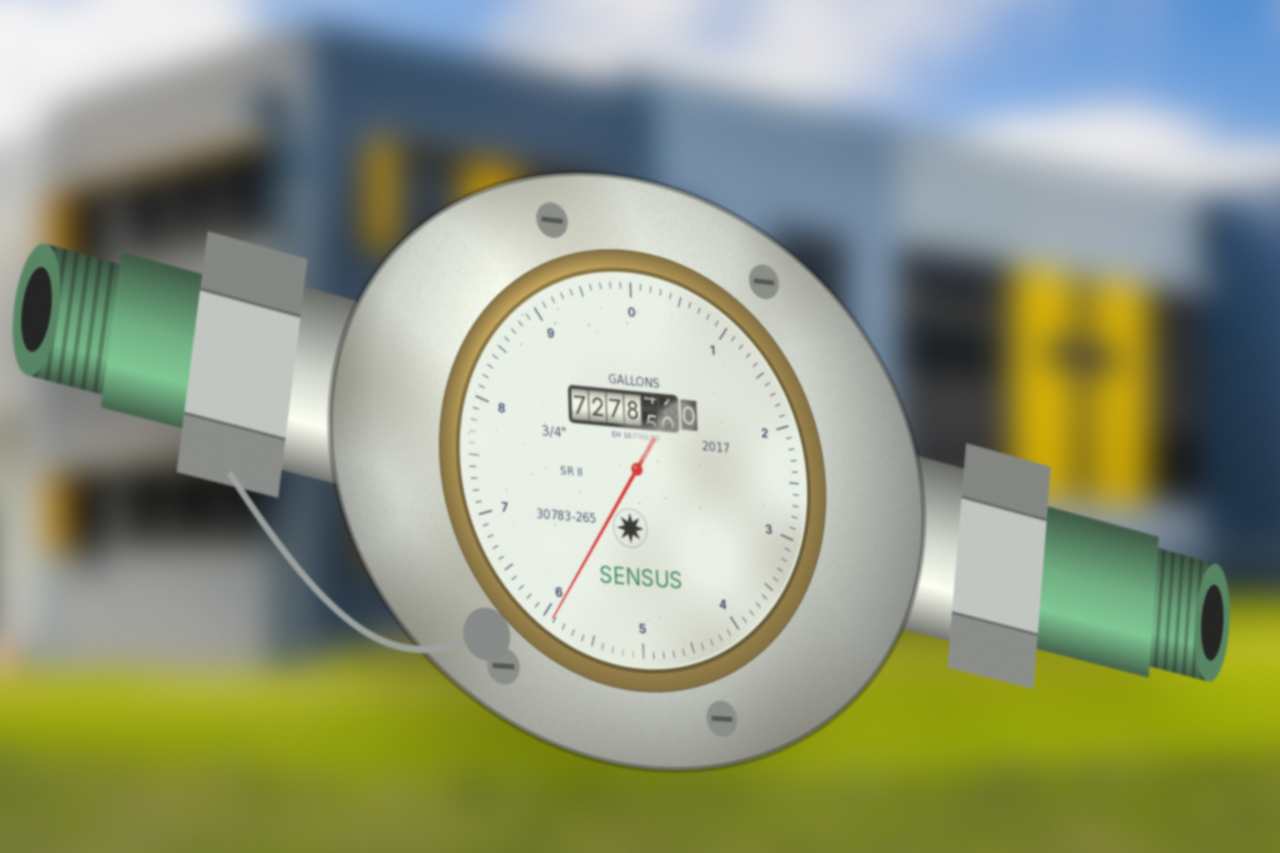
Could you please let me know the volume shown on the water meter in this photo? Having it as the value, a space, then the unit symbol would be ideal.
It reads 7278495.9 gal
